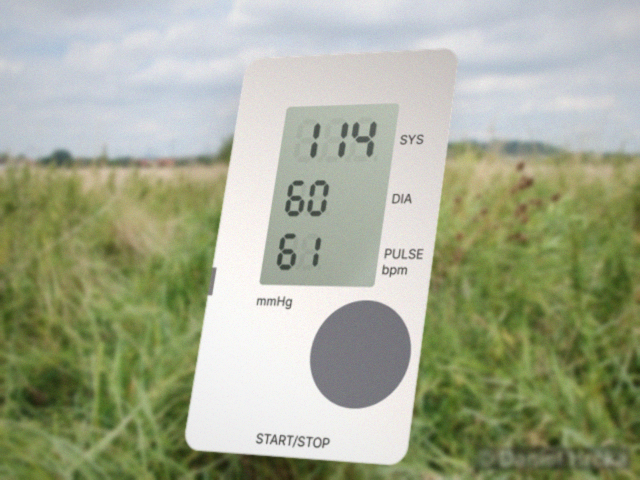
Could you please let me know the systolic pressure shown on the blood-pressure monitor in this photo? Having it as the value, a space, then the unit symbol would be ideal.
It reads 114 mmHg
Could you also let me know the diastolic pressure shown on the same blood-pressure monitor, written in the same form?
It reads 60 mmHg
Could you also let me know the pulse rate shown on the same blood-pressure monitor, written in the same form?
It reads 61 bpm
